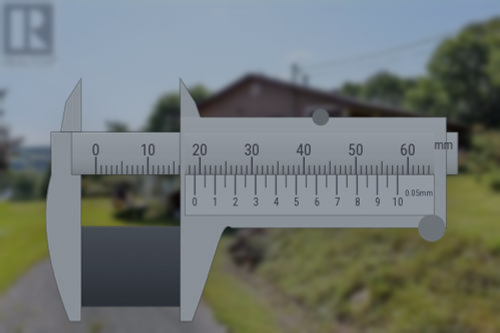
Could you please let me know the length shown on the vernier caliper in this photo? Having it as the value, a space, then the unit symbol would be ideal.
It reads 19.0 mm
